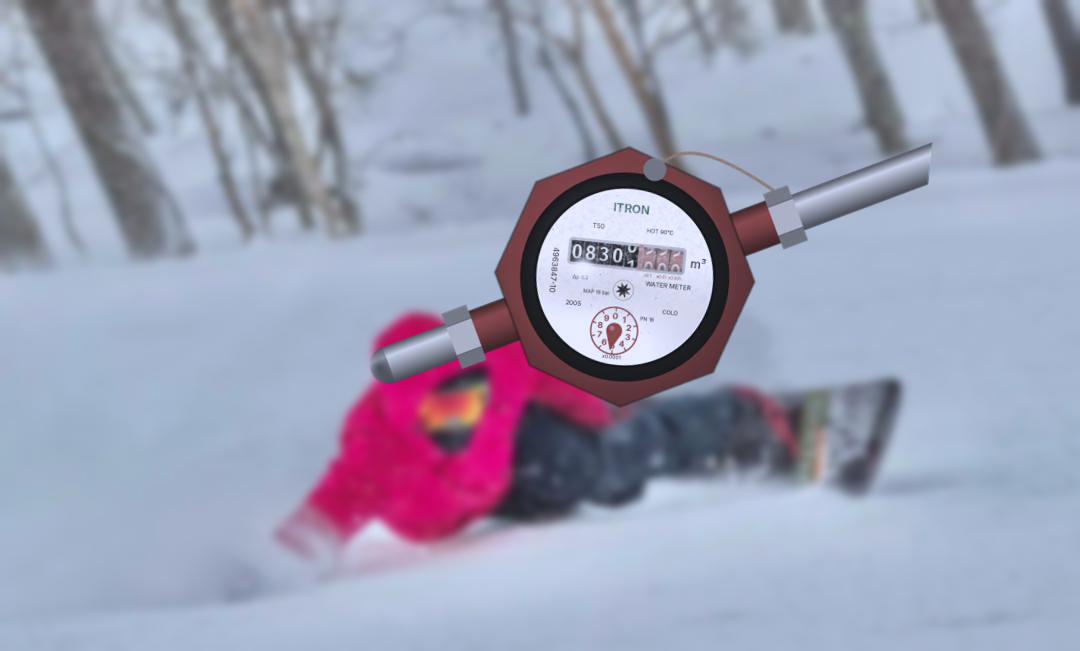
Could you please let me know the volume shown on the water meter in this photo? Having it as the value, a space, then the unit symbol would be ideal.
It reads 8300.9995 m³
